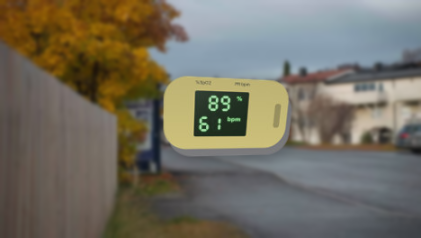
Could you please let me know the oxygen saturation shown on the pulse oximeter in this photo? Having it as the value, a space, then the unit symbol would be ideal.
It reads 89 %
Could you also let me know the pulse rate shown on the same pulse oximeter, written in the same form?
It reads 61 bpm
